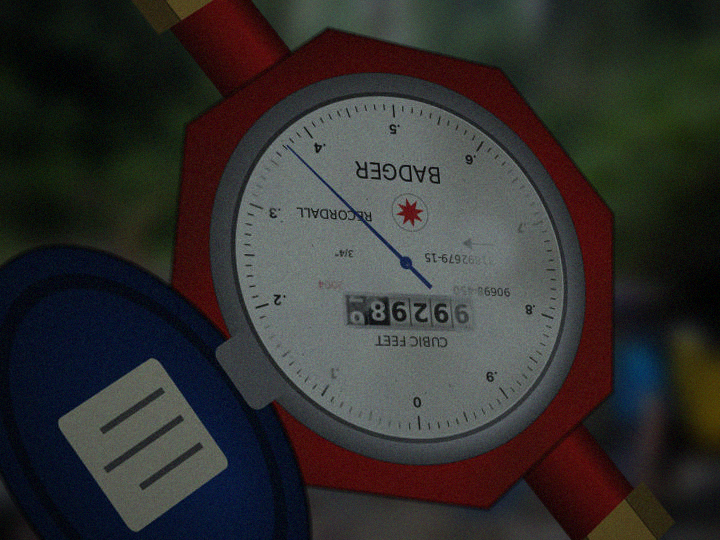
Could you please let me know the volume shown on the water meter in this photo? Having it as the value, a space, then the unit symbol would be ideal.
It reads 992986.37 ft³
